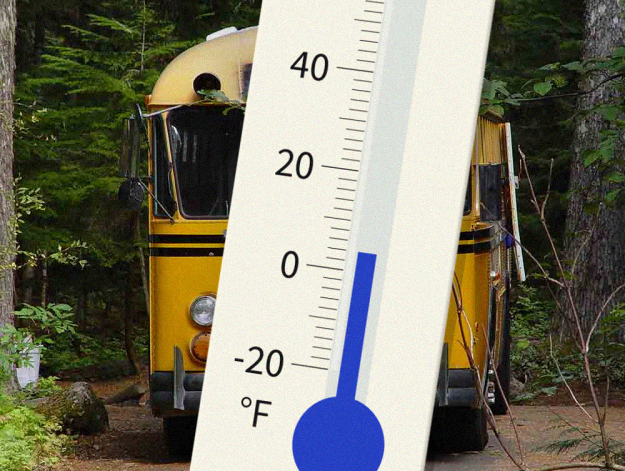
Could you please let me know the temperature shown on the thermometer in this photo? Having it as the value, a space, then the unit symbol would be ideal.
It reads 4 °F
